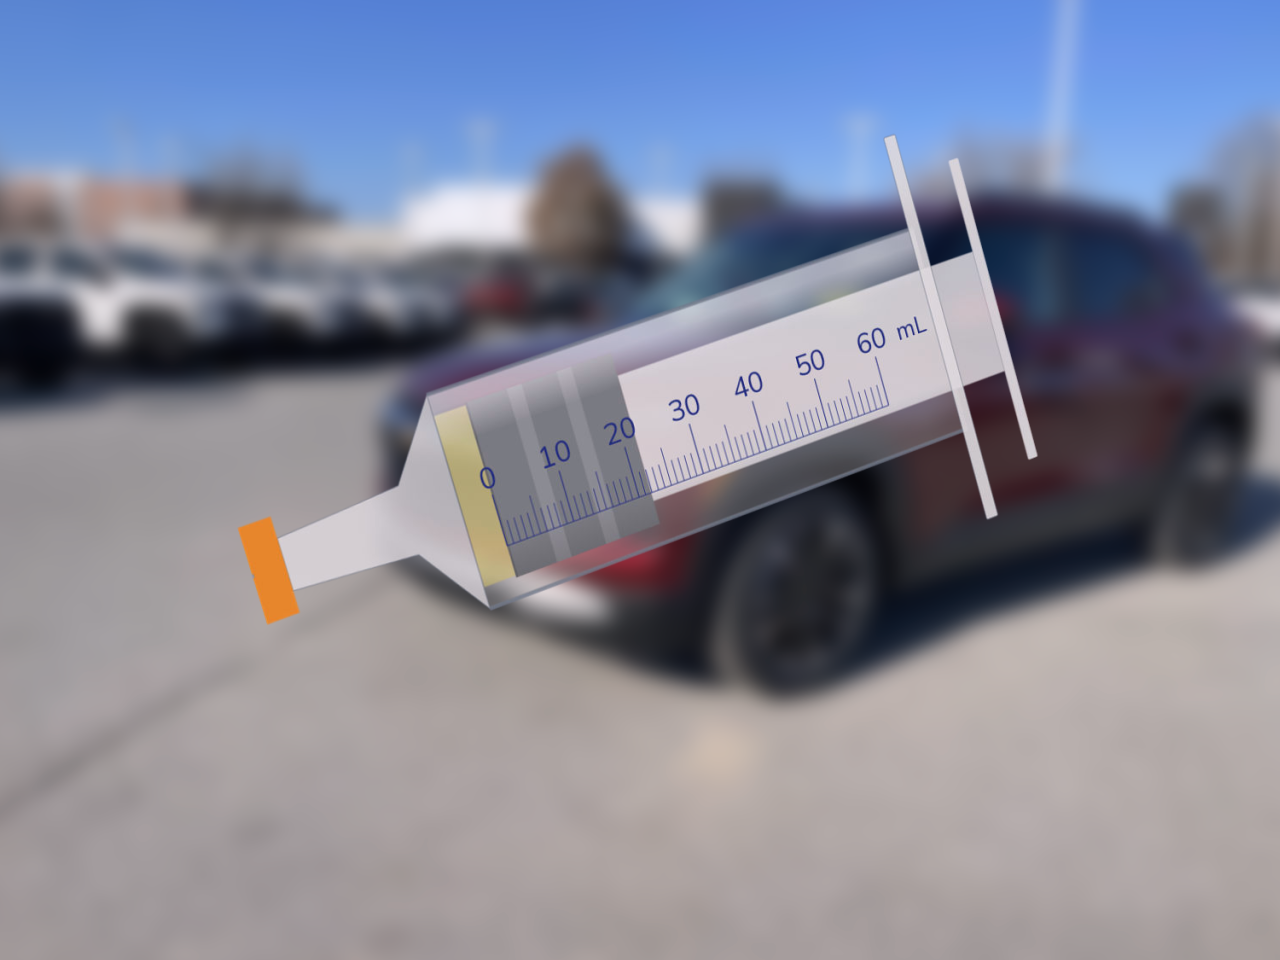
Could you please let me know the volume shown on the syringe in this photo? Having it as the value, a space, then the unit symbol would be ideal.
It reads 0 mL
